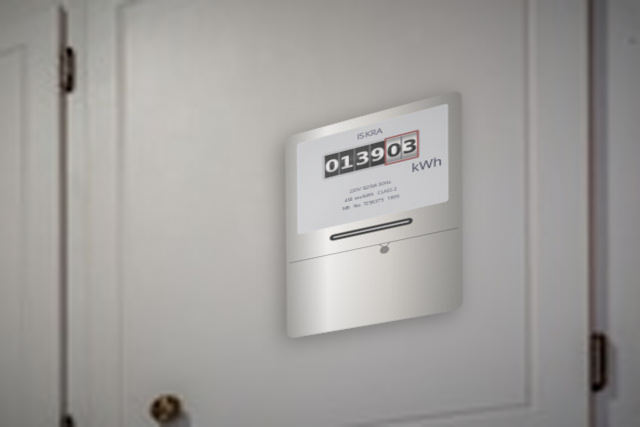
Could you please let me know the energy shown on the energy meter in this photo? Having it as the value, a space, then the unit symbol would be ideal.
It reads 139.03 kWh
